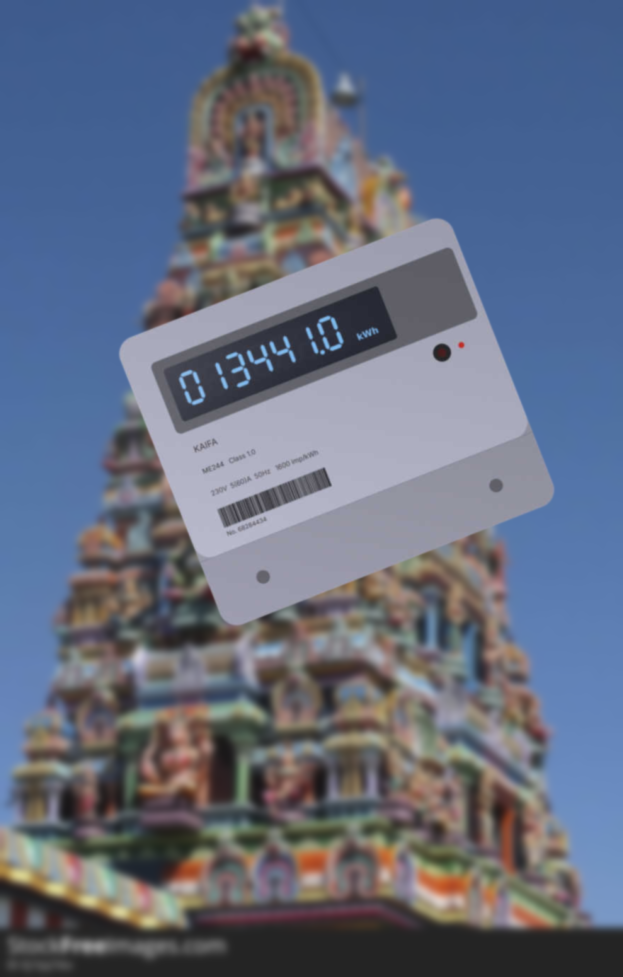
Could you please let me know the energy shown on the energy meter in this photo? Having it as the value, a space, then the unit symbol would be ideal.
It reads 13441.0 kWh
